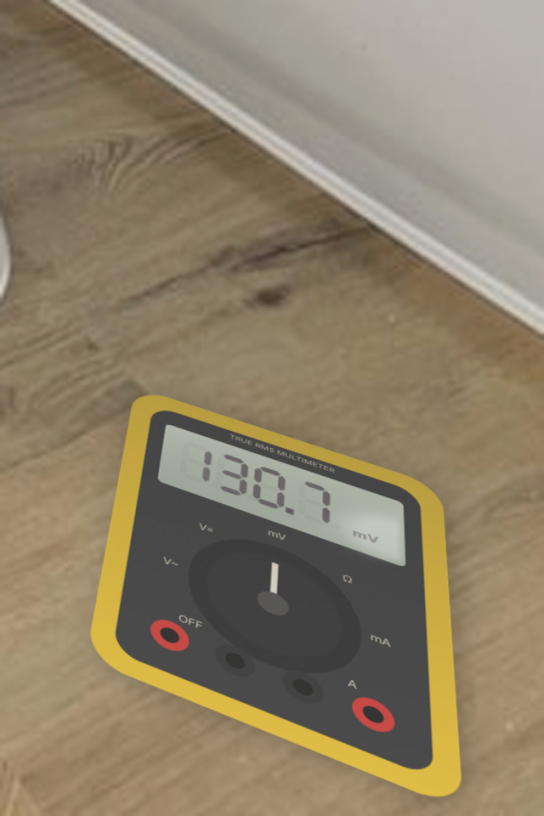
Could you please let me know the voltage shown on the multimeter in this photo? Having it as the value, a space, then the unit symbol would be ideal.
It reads 130.7 mV
